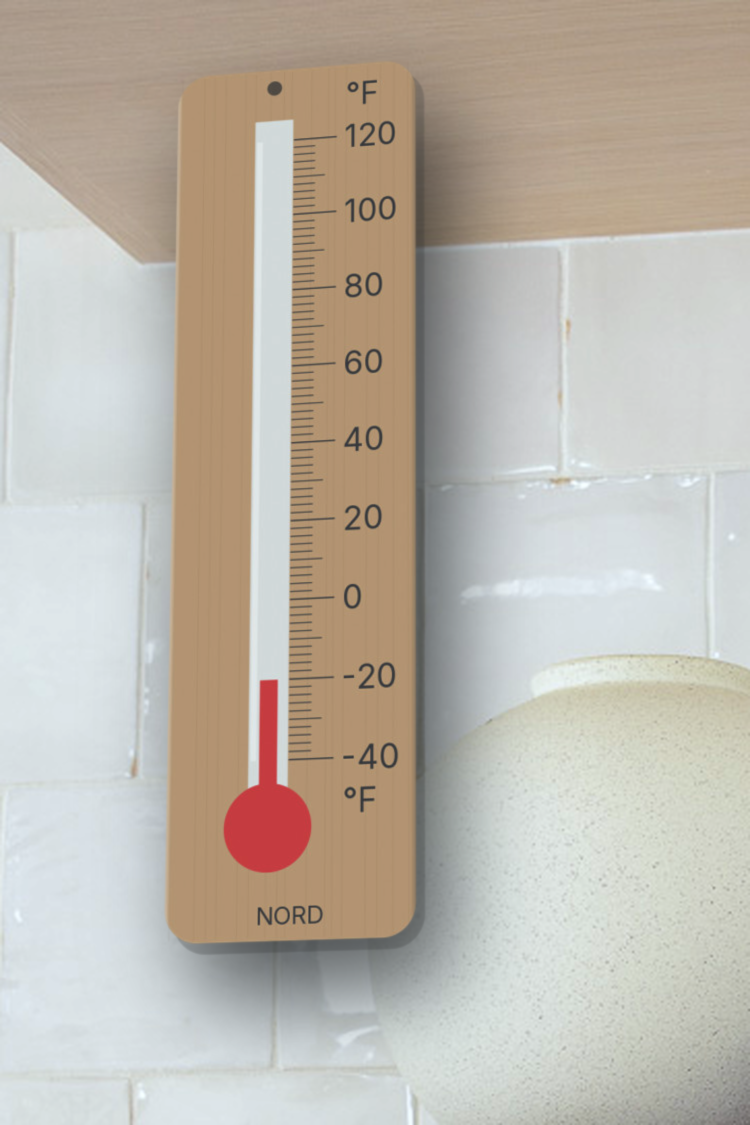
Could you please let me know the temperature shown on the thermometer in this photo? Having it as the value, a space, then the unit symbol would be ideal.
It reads -20 °F
